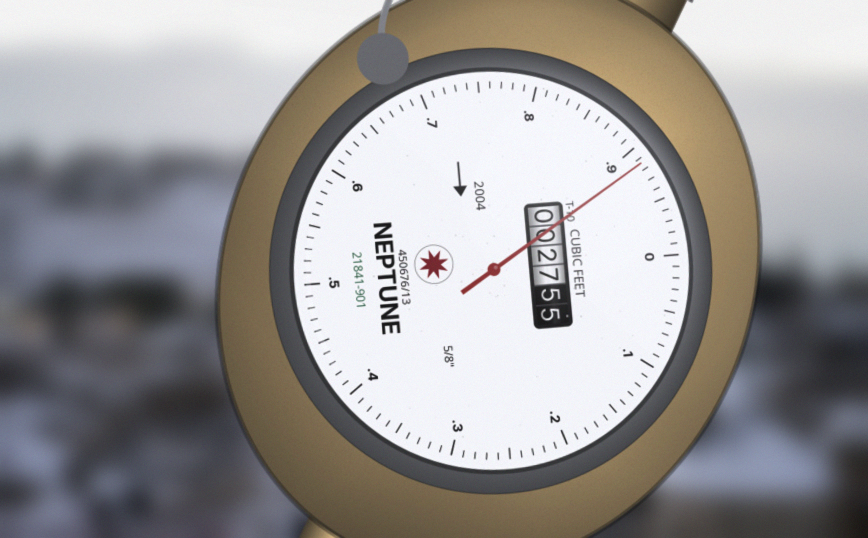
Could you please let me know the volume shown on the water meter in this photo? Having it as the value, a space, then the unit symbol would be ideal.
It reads 2754.91 ft³
